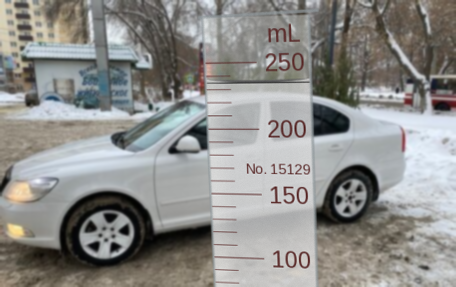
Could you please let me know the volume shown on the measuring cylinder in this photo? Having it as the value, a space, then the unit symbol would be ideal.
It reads 235 mL
